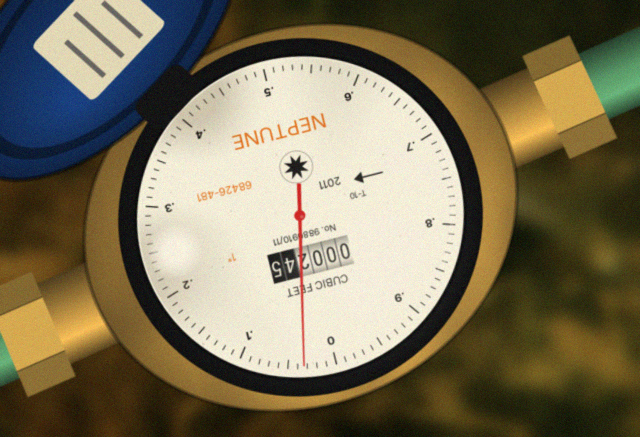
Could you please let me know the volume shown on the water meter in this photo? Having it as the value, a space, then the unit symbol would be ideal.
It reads 245.03 ft³
